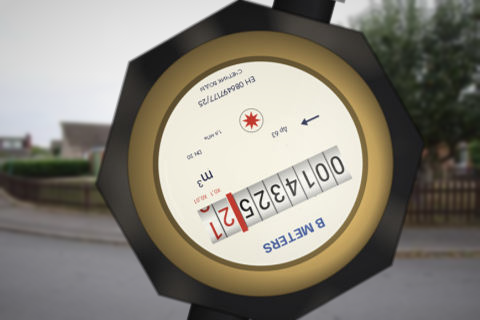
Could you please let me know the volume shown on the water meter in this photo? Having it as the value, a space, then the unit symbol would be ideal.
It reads 14325.21 m³
